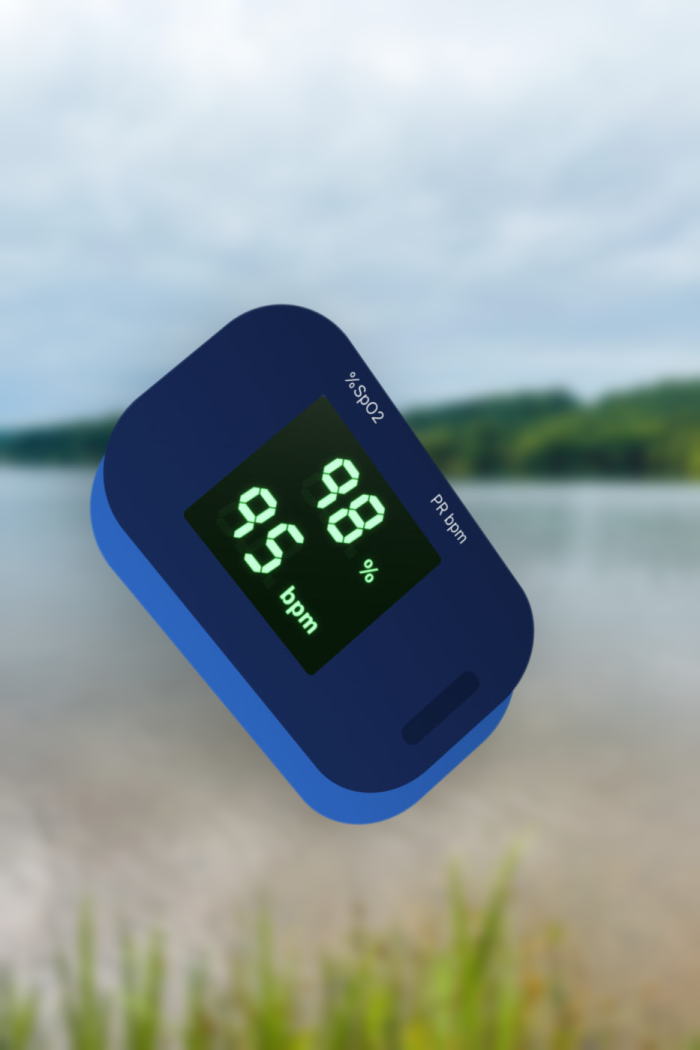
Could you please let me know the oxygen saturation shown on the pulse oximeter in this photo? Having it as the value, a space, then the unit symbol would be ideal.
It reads 98 %
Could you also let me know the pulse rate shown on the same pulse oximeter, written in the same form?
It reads 95 bpm
